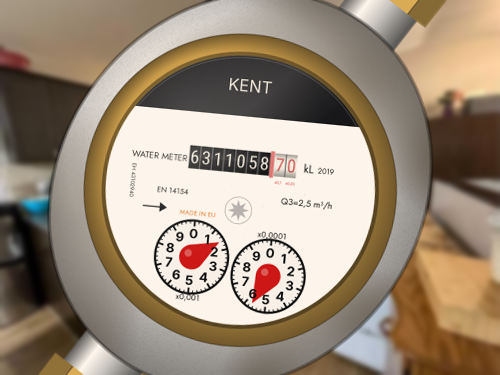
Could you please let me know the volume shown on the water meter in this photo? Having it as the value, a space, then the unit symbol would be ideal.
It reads 6311058.7015 kL
